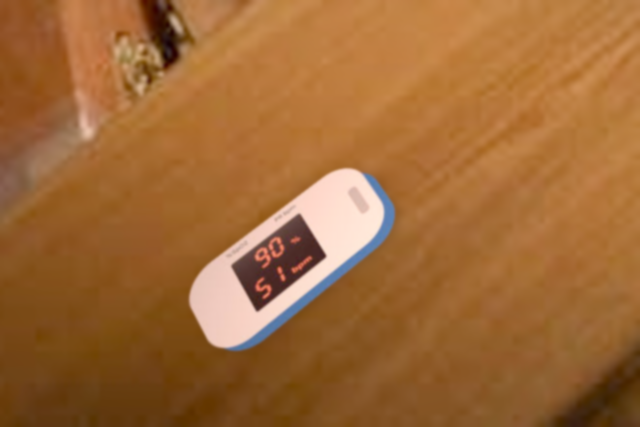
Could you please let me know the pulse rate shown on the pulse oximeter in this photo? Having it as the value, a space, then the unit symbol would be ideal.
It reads 51 bpm
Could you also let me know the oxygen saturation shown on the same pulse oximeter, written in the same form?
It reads 90 %
